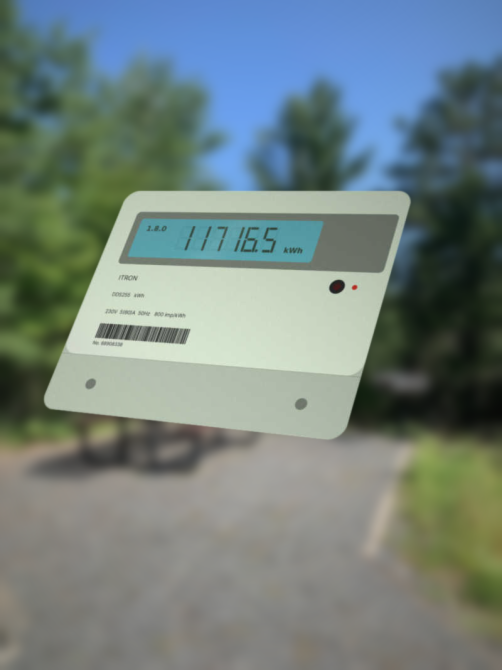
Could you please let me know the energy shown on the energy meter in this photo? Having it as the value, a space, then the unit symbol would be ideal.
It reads 11716.5 kWh
